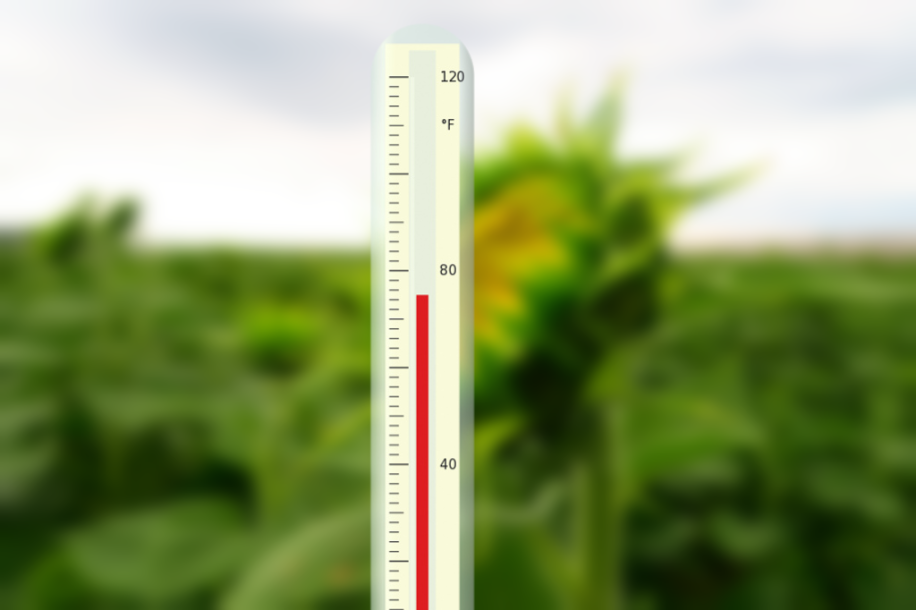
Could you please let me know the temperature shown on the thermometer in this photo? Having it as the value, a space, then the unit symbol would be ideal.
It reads 75 °F
